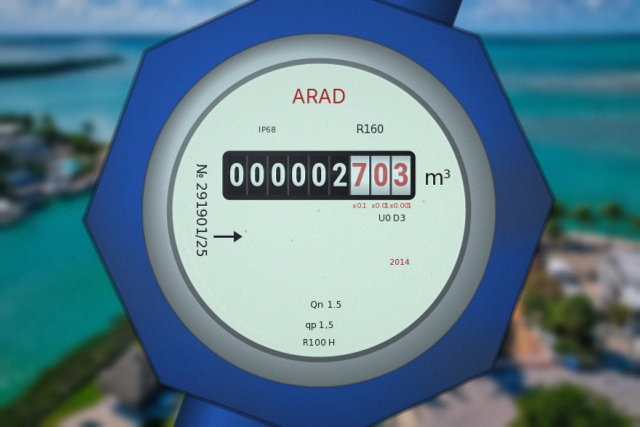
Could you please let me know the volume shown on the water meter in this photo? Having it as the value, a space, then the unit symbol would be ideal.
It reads 2.703 m³
